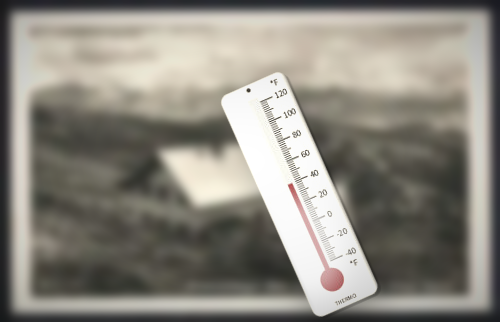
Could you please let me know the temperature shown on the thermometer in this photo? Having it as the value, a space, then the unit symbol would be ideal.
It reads 40 °F
